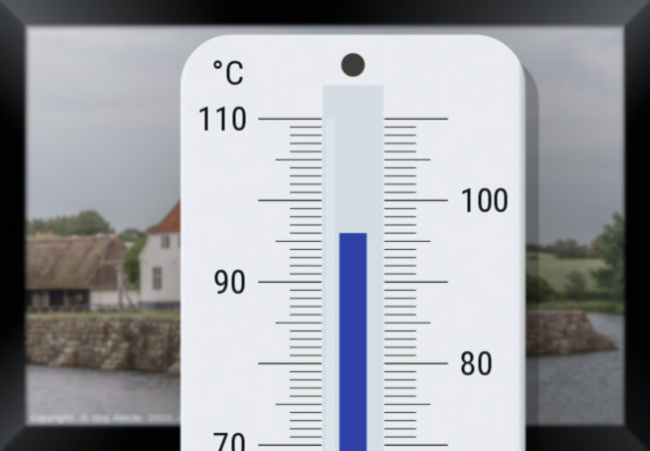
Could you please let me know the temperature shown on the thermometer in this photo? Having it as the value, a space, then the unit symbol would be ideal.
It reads 96 °C
